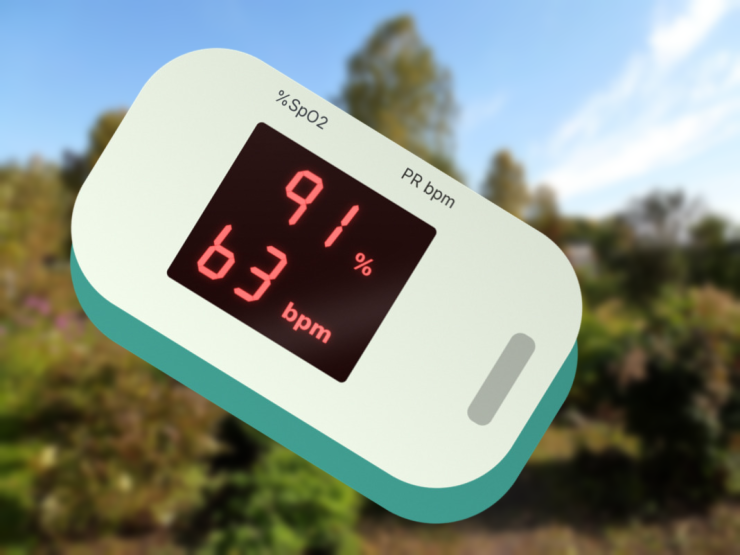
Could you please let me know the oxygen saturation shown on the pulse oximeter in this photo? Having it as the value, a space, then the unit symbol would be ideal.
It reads 91 %
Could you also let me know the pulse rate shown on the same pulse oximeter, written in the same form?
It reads 63 bpm
